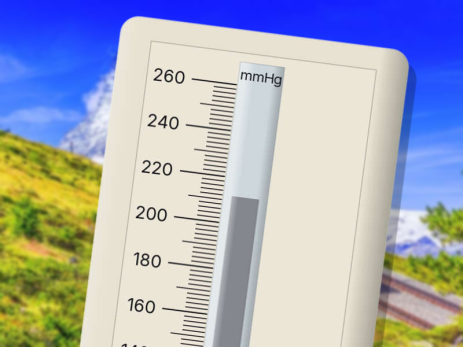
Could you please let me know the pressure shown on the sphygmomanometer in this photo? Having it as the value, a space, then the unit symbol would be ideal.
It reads 212 mmHg
